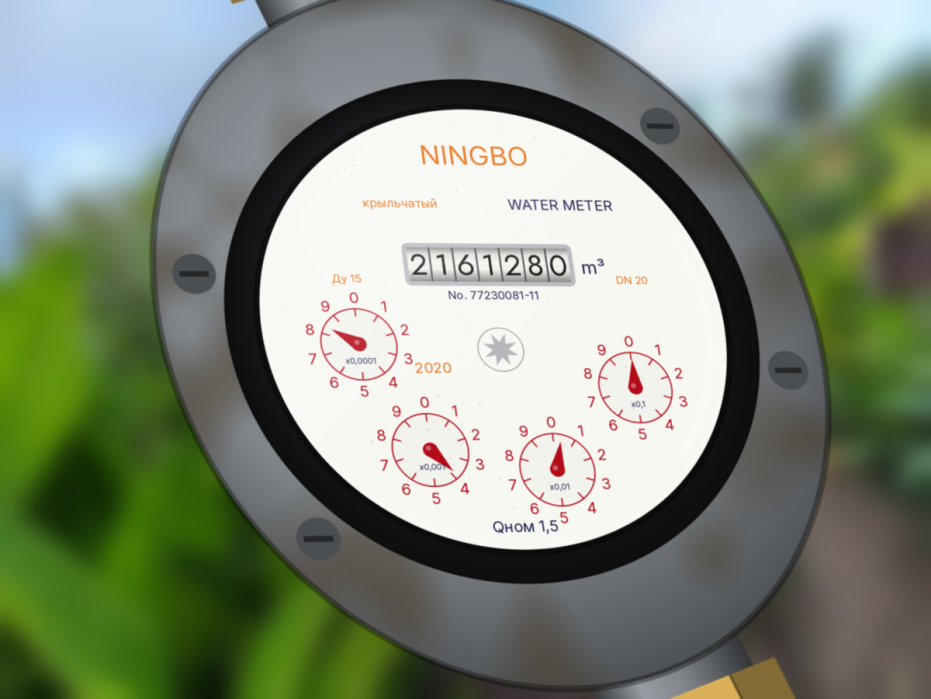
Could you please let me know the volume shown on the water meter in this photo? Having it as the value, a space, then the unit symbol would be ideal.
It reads 2161280.0038 m³
